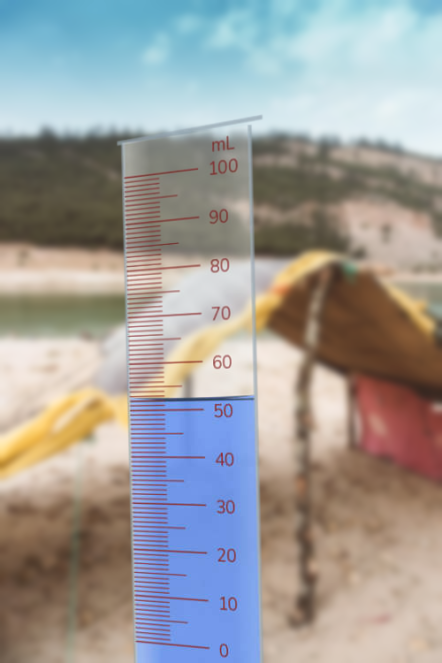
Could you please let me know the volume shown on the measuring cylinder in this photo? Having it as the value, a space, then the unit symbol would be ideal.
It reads 52 mL
